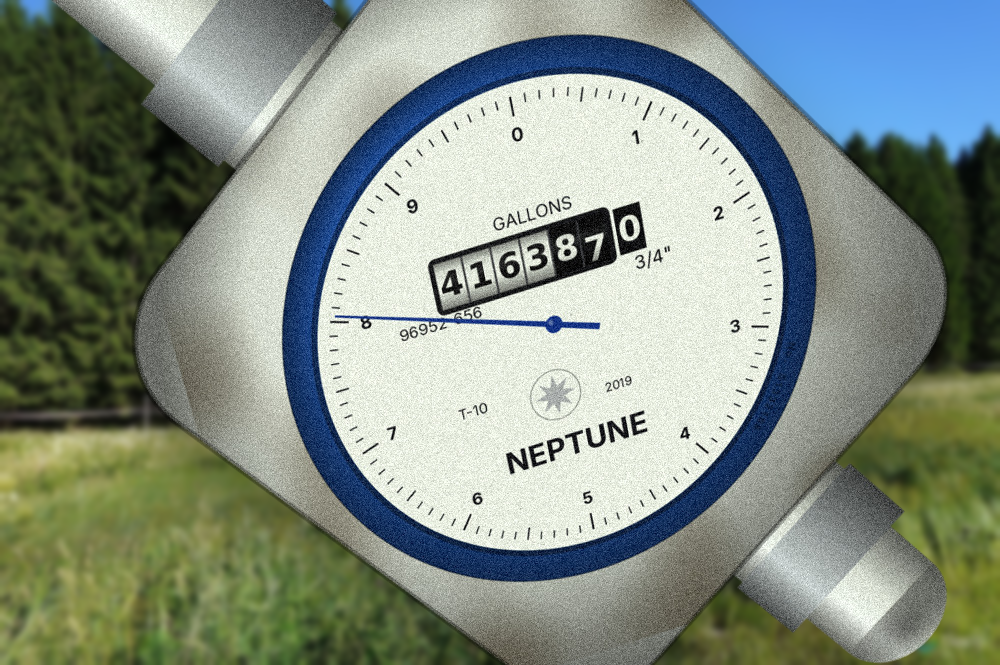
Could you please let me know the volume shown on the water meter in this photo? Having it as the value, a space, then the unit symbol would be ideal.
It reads 4163868.0 gal
